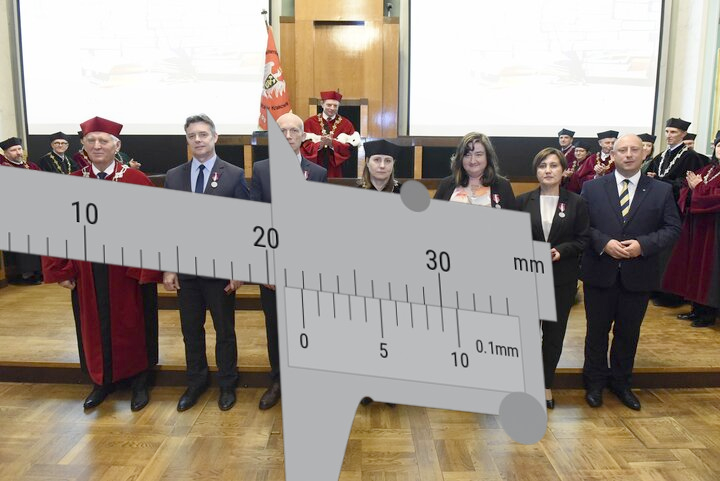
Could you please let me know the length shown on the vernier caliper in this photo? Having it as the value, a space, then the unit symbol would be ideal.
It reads 21.9 mm
